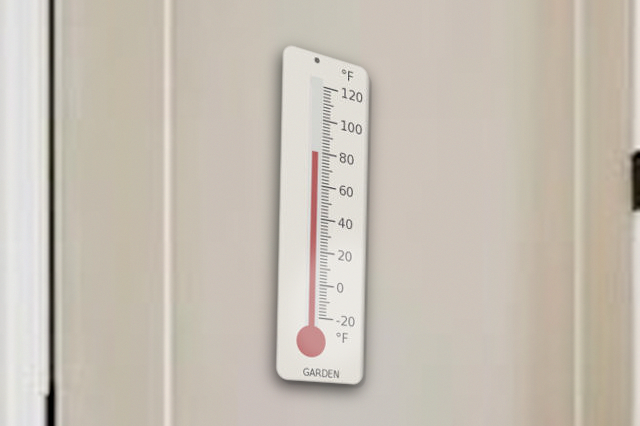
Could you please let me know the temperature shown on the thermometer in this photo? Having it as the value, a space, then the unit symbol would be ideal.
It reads 80 °F
